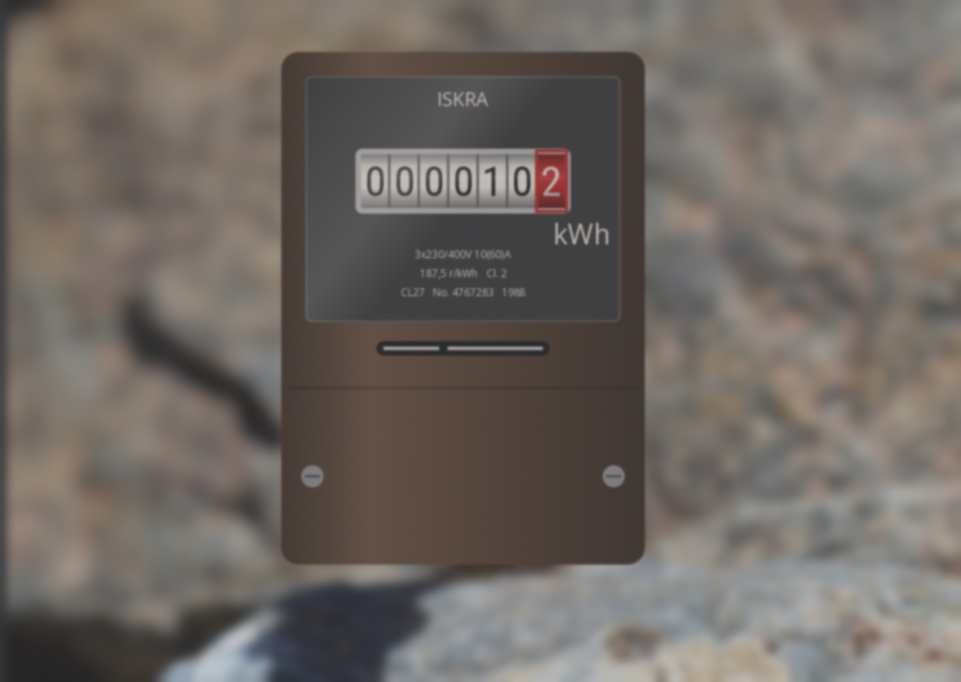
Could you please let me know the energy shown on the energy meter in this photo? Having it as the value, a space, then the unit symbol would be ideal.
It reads 10.2 kWh
